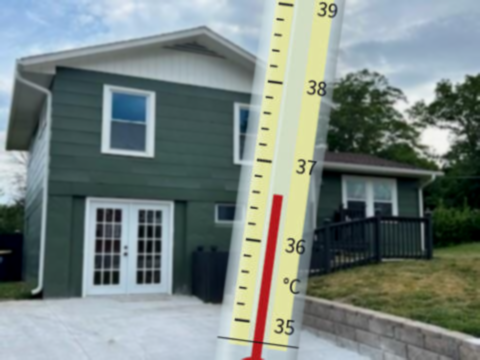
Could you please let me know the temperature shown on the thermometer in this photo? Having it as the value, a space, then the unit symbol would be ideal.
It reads 36.6 °C
